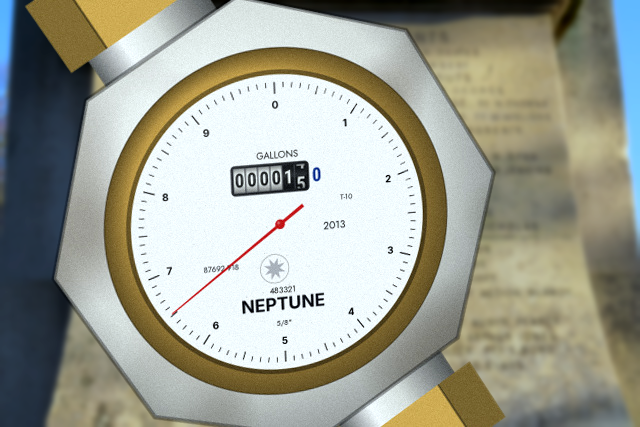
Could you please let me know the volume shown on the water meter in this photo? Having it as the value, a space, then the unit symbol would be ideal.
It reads 146.5 gal
